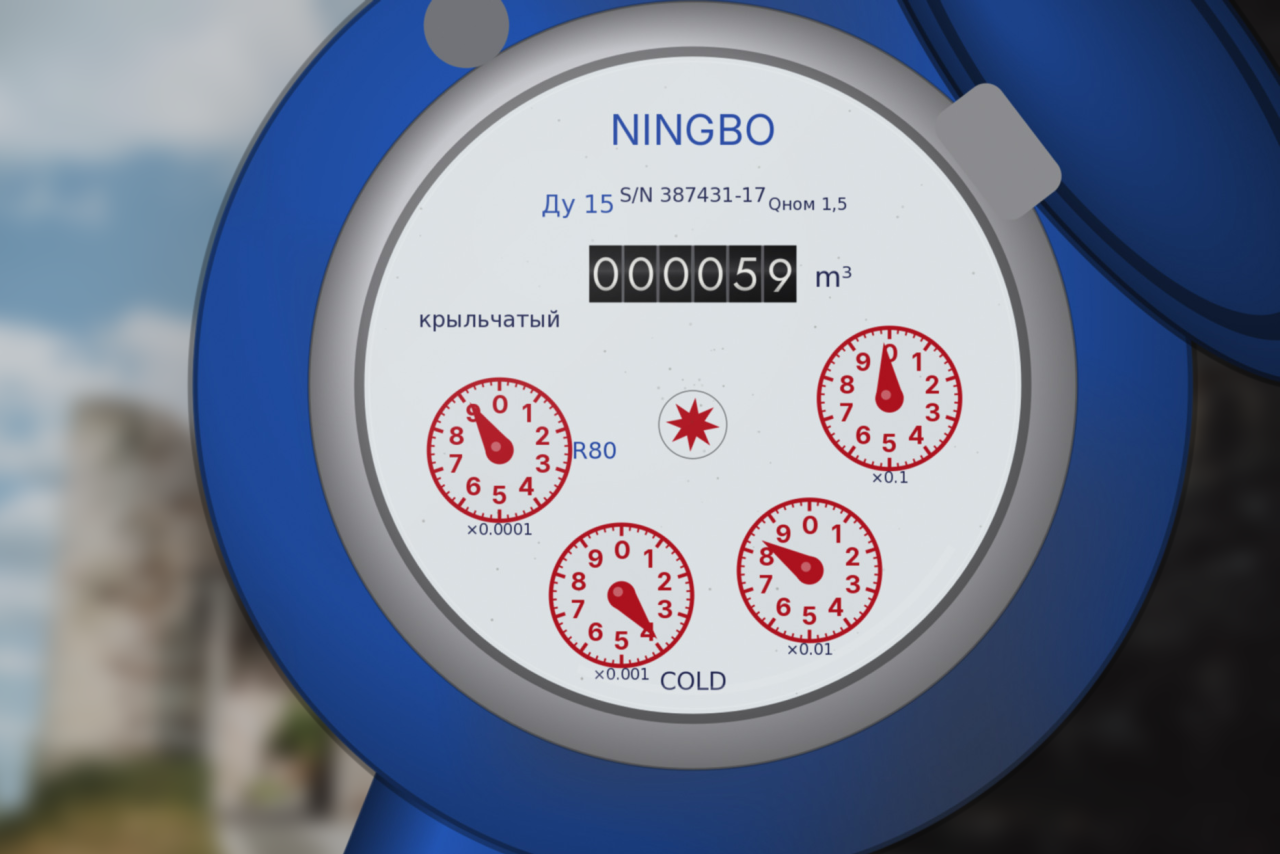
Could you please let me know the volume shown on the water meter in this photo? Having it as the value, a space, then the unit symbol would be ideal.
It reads 58.9839 m³
